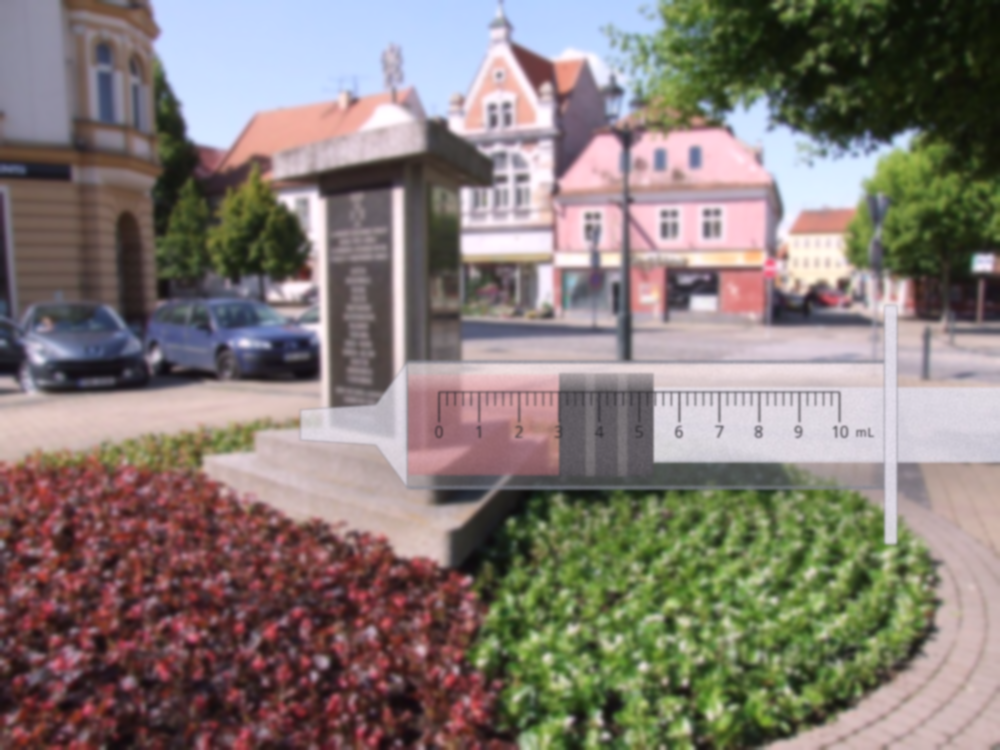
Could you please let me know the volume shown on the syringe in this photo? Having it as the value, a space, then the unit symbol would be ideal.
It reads 3 mL
